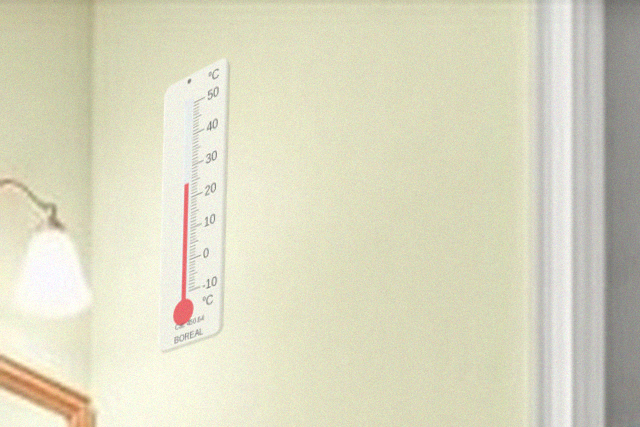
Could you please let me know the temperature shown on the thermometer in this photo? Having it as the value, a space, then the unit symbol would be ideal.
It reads 25 °C
